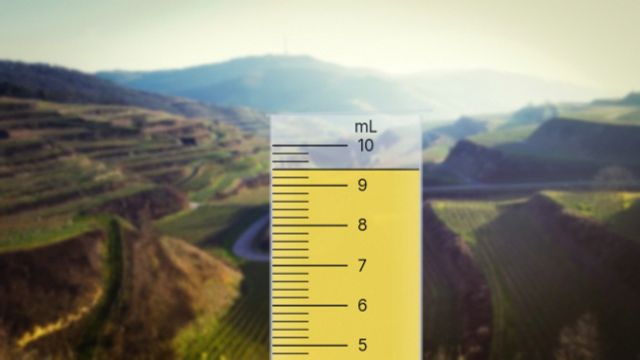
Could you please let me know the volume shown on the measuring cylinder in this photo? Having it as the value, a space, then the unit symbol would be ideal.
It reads 9.4 mL
